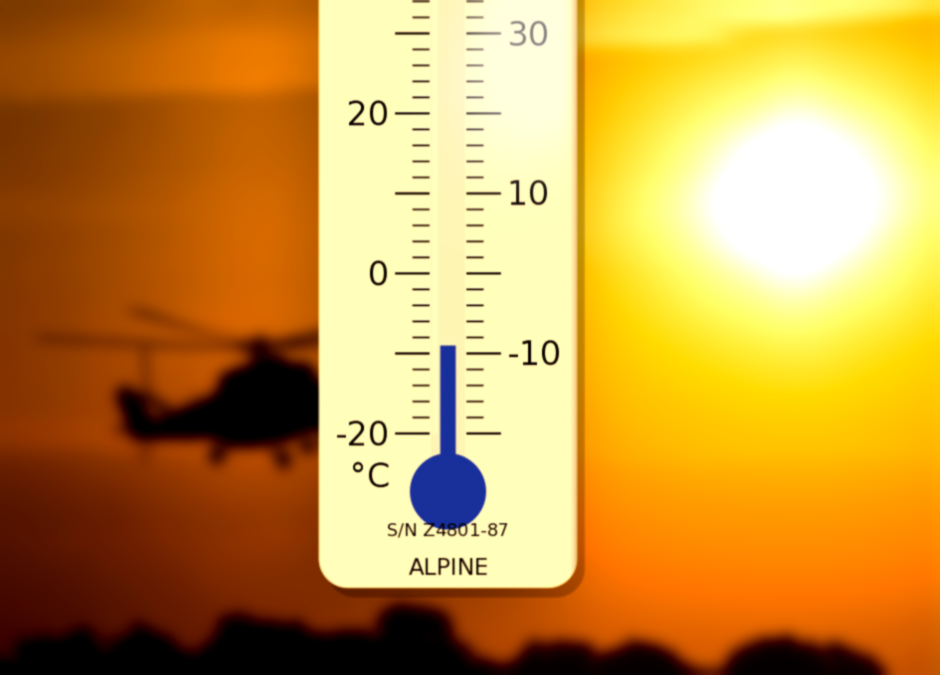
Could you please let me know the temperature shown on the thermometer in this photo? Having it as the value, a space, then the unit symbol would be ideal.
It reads -9 °C
